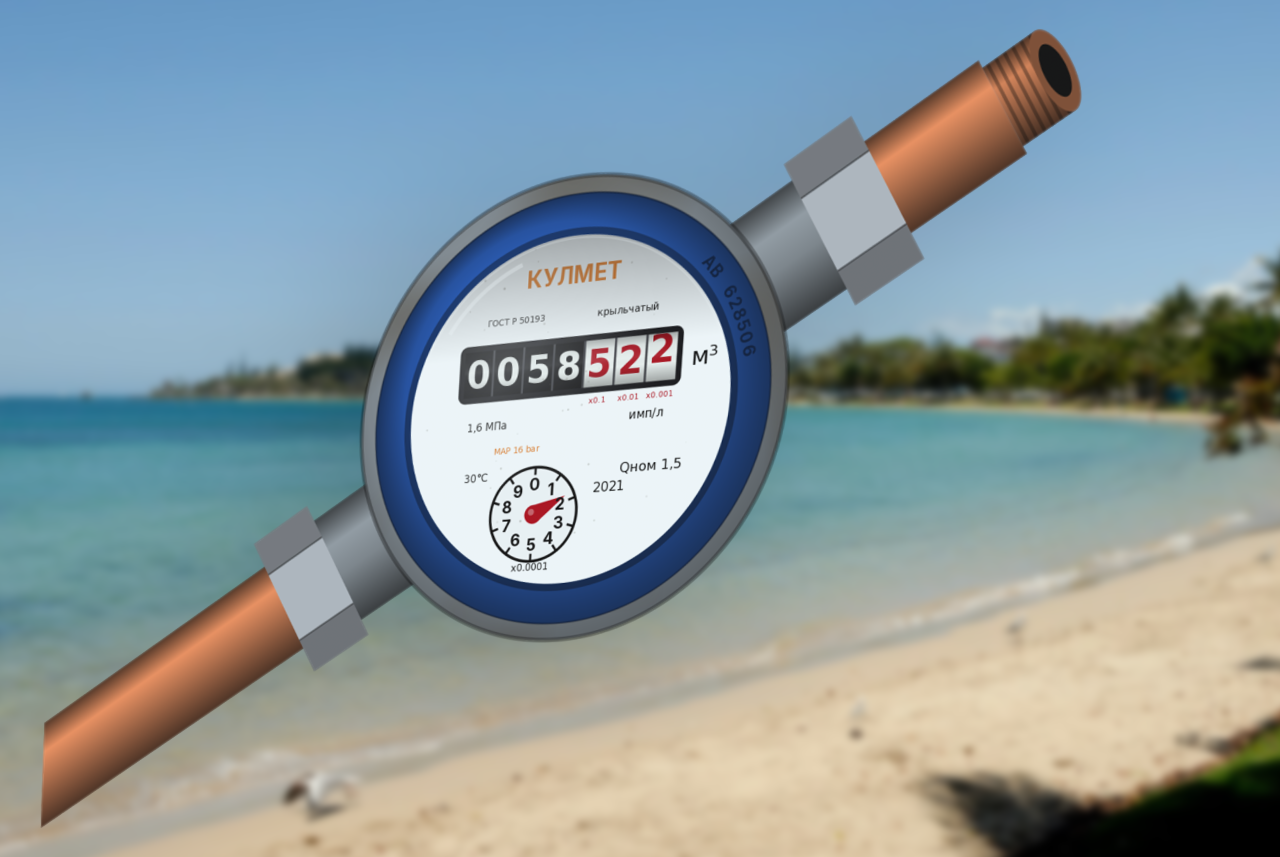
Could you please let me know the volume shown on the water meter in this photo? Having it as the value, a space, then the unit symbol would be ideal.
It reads 58.5221 m³
